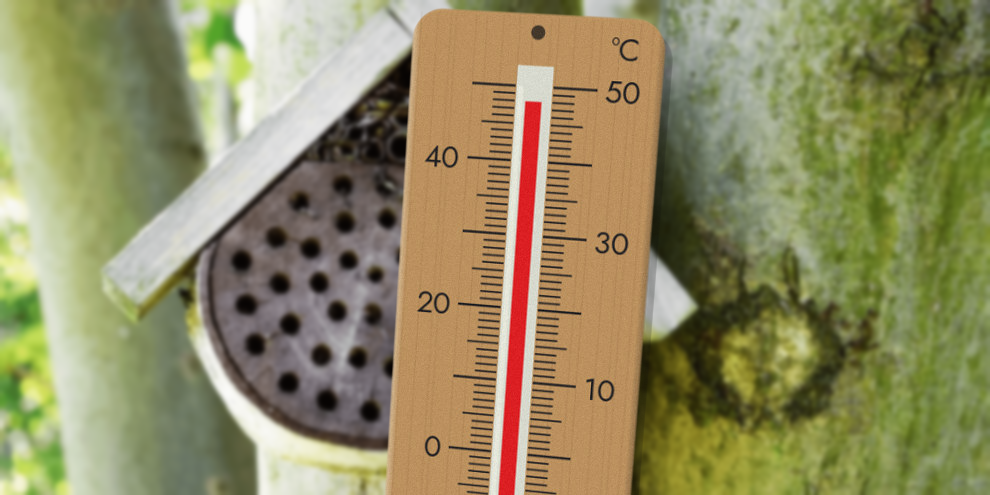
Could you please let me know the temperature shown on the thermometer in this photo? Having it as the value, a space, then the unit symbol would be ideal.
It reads 48 °C
